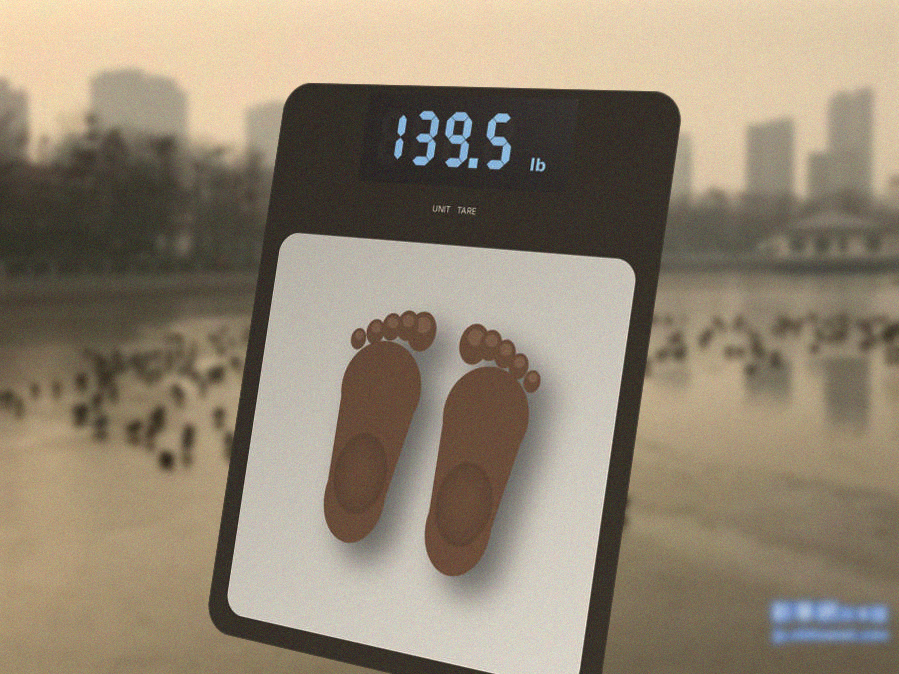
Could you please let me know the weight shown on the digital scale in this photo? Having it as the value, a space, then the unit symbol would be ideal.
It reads 139.5 lb
